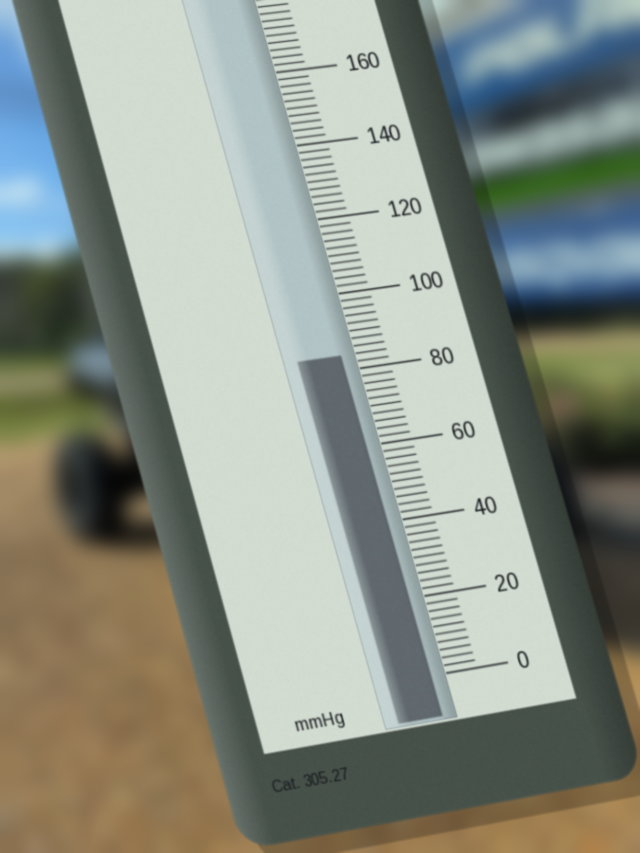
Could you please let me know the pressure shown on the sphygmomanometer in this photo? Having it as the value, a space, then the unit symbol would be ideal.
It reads 84 mmHg
